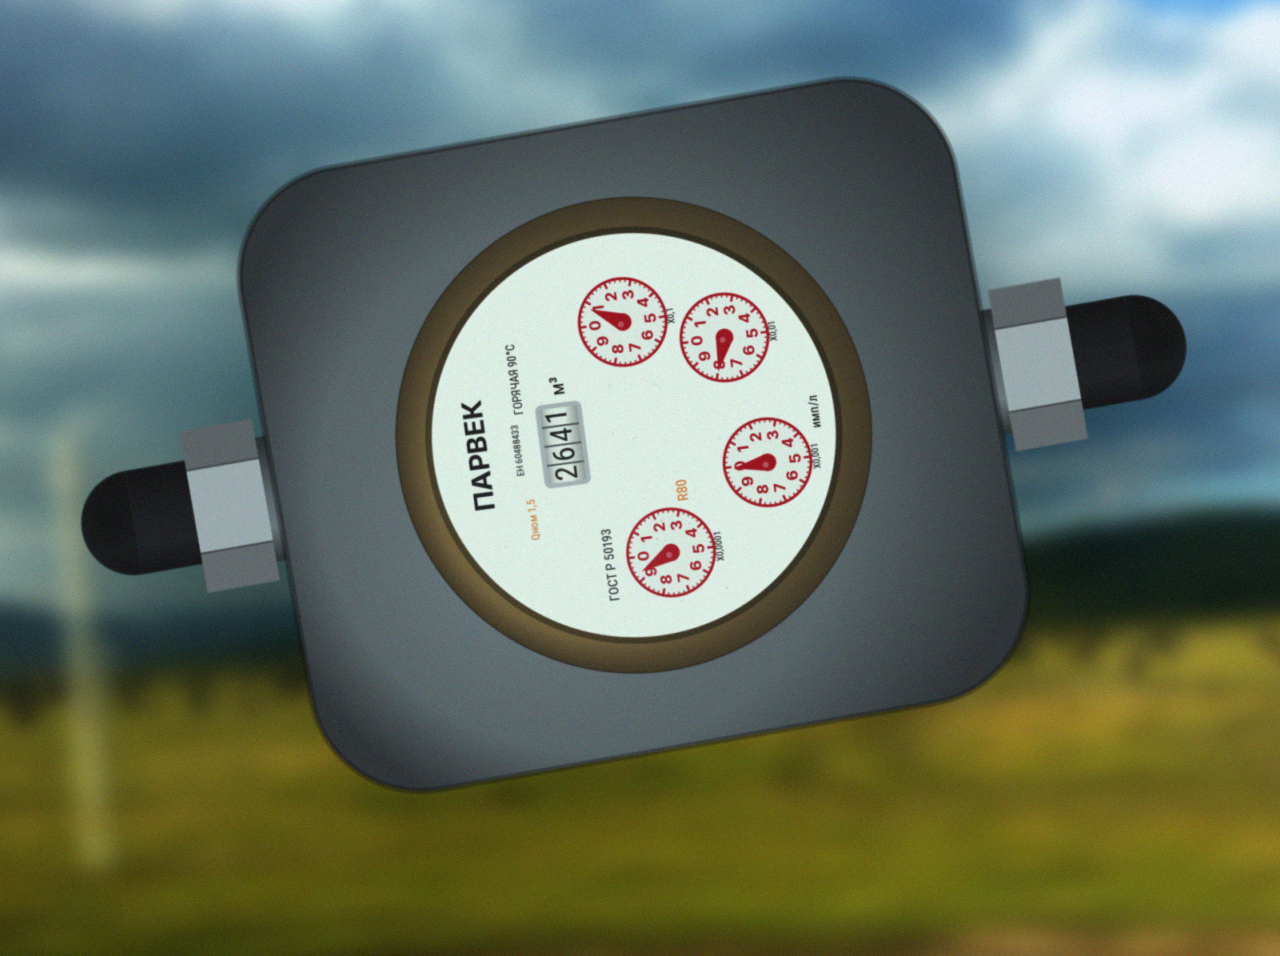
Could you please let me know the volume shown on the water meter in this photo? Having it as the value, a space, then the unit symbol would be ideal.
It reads 2641.0799 m³
